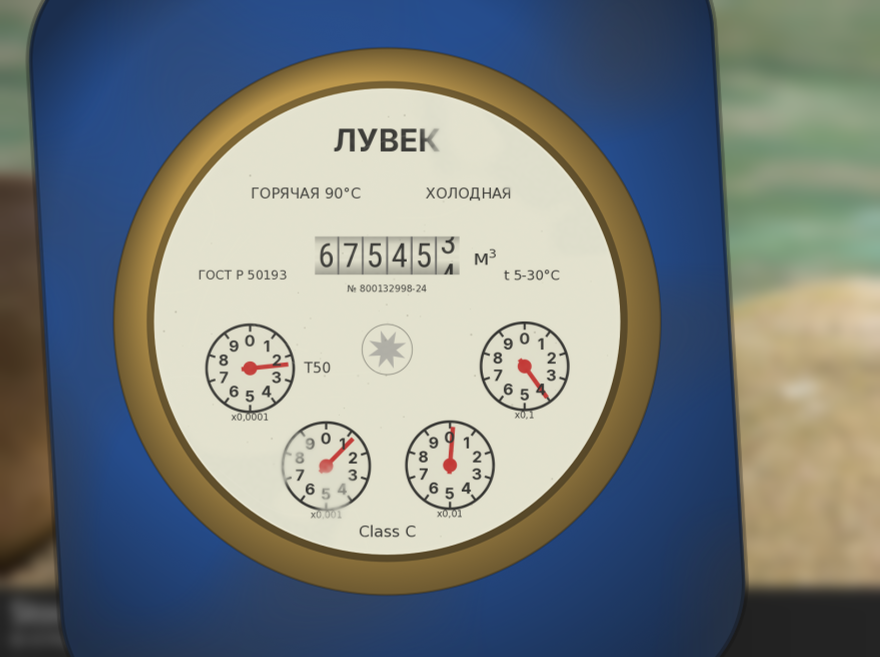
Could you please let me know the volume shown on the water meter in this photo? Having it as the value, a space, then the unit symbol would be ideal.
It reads 675453.4012 m³
